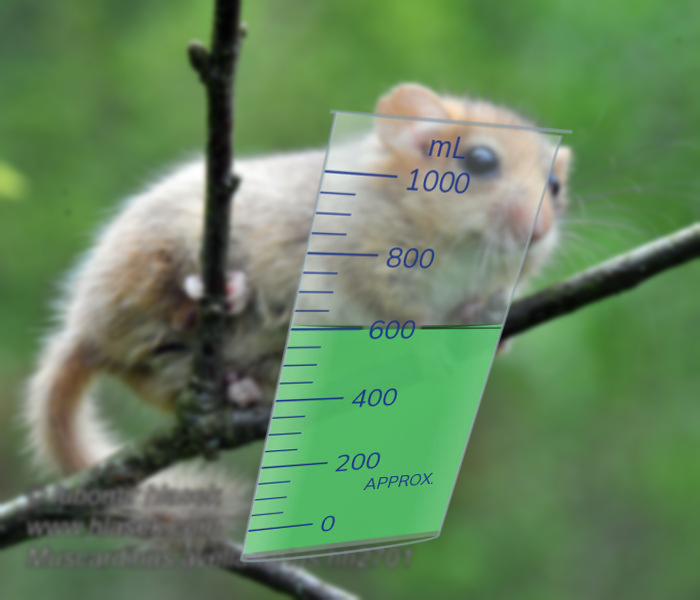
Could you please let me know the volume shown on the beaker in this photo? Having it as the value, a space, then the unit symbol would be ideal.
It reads 600 mL
